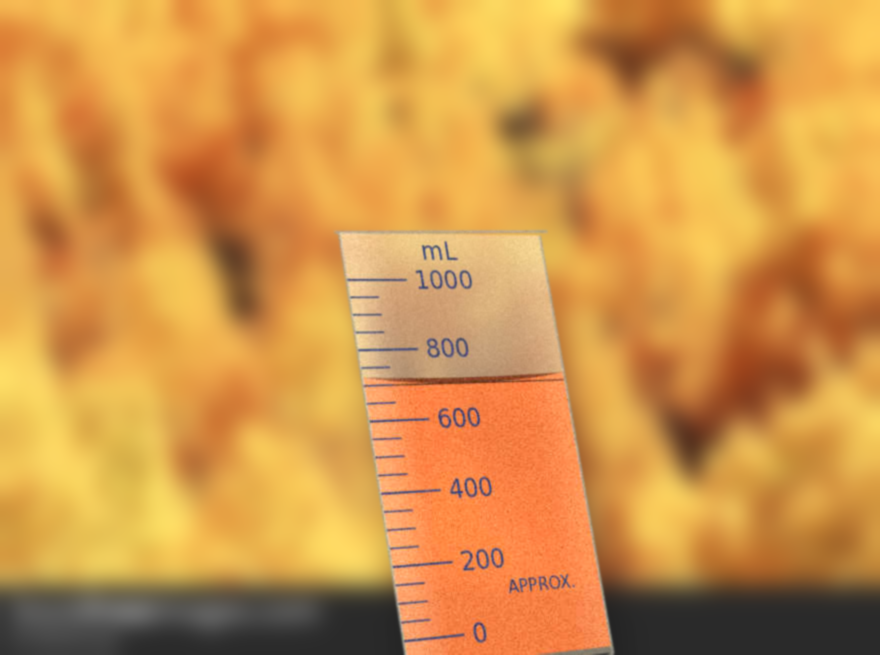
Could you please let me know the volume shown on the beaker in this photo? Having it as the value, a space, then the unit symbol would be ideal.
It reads 700 mL
